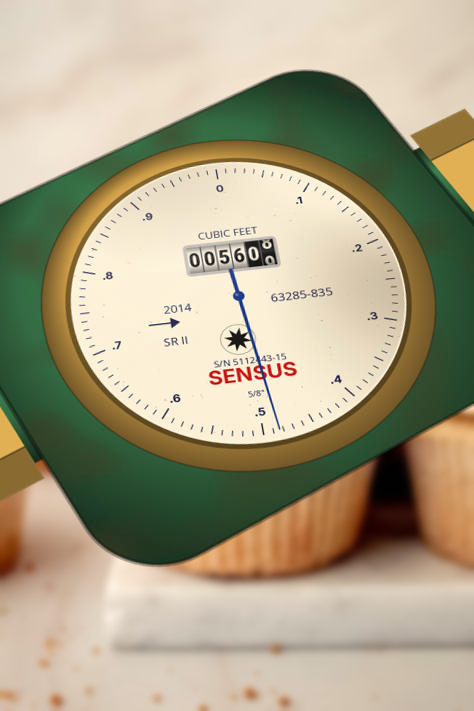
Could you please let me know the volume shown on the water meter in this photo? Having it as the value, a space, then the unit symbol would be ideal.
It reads 5608.48 ft³
